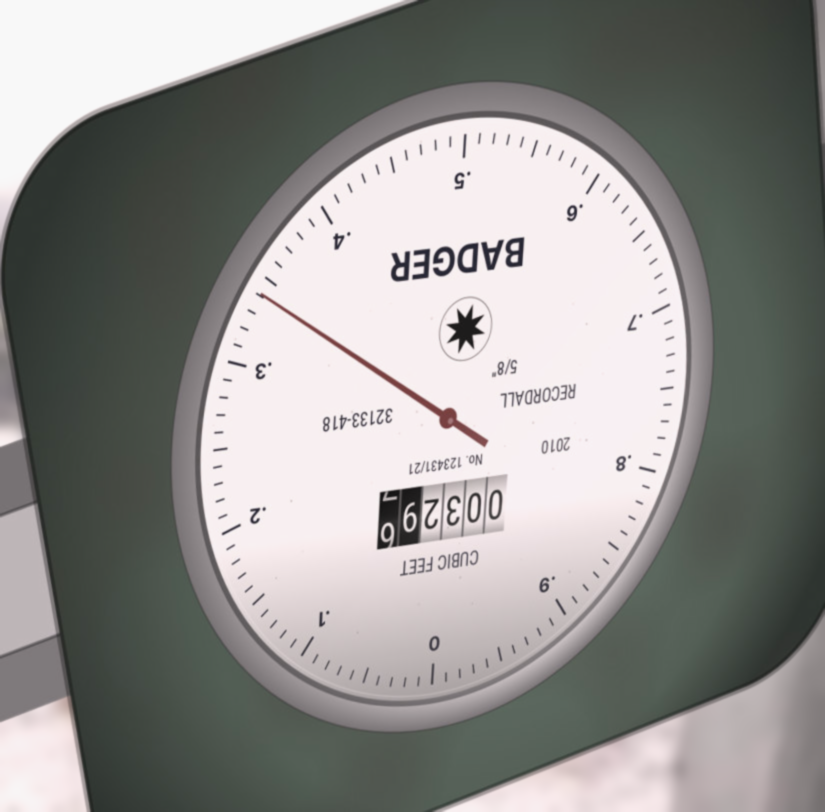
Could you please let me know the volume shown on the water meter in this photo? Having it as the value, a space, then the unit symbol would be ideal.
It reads 3296.34 ft³
